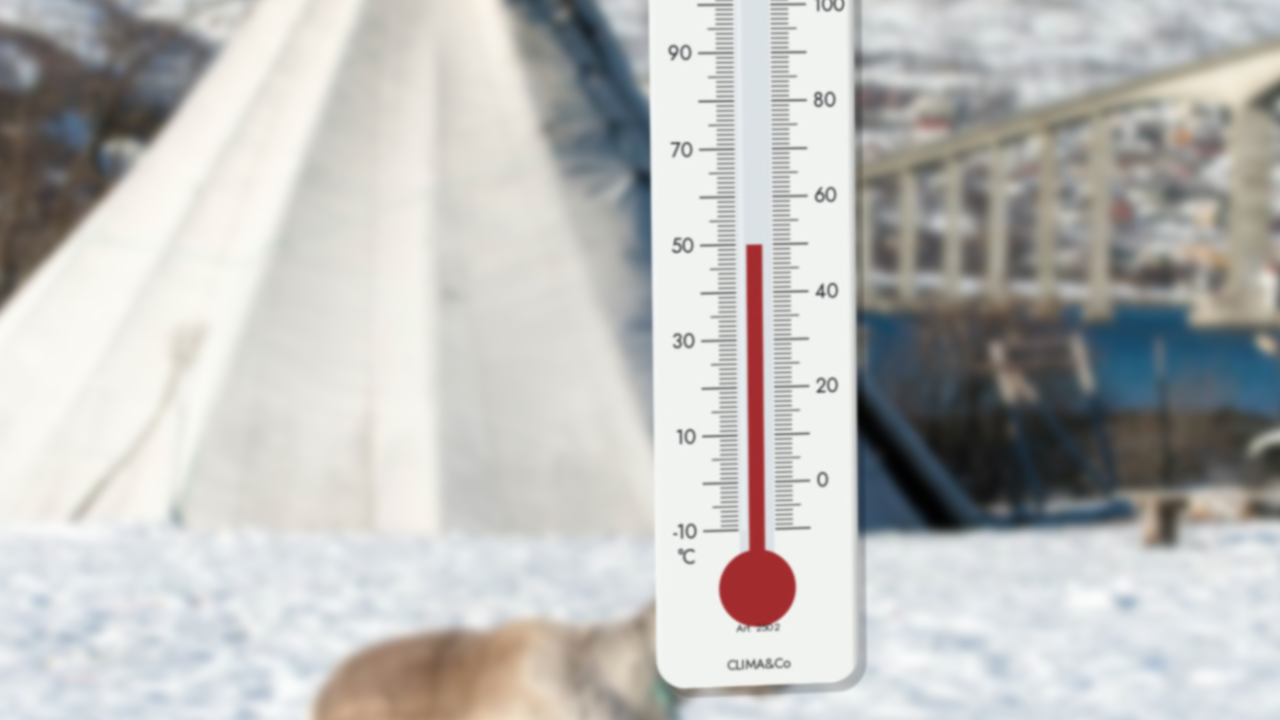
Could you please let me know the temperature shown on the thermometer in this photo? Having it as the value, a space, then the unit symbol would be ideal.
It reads 50 °C
